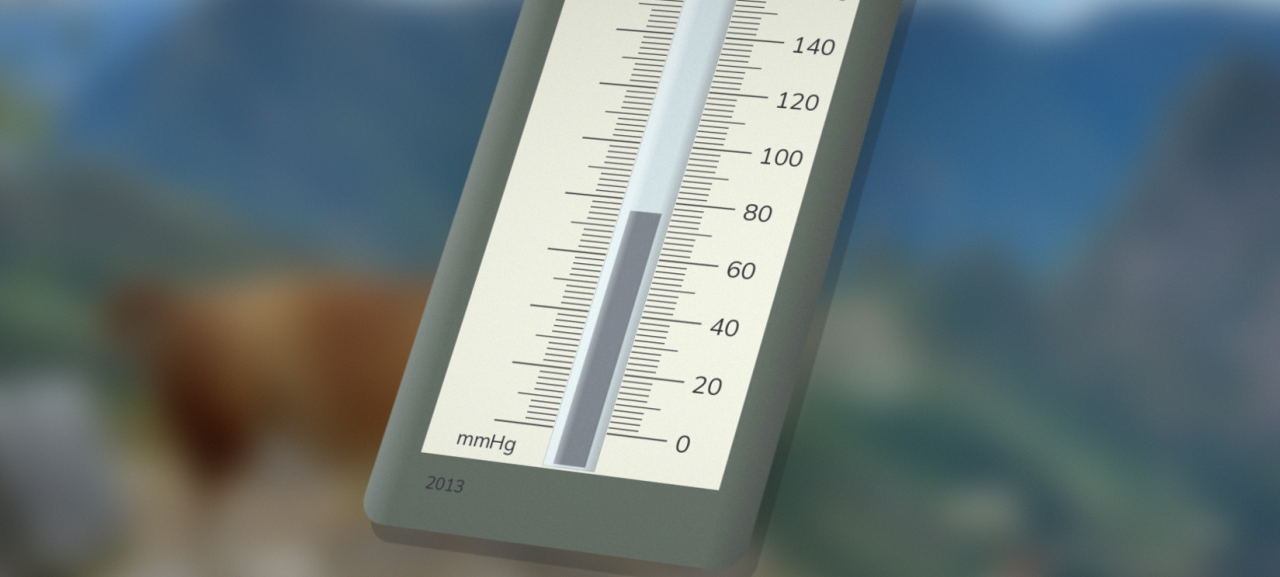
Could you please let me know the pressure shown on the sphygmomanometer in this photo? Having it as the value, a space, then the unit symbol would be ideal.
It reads 76 mmHg
